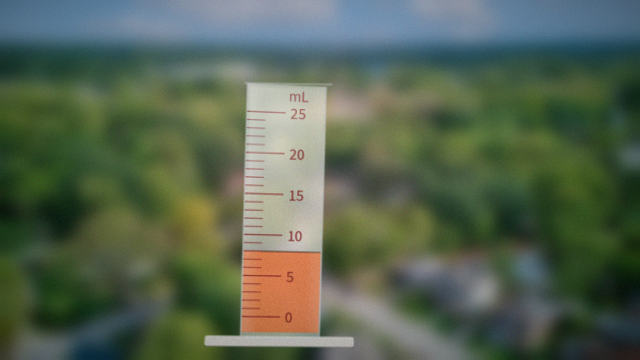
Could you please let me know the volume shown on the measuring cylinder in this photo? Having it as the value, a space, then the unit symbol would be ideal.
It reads 8 mL
